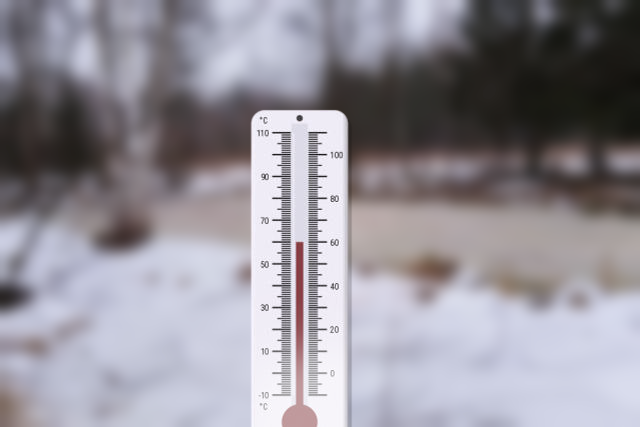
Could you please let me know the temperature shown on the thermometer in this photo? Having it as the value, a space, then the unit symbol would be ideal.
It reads 60 °C
